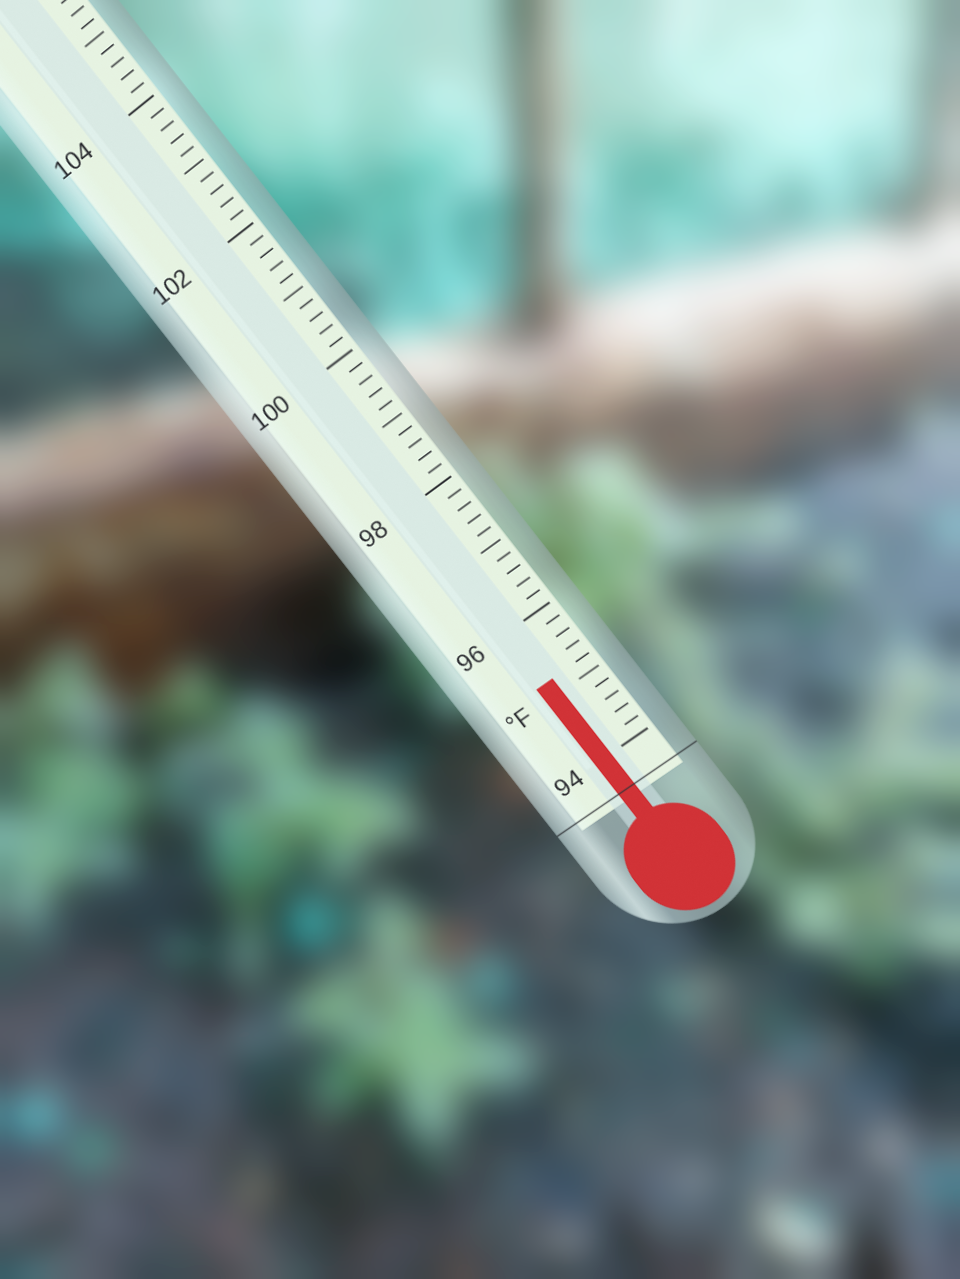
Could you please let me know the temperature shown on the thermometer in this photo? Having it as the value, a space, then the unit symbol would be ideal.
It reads 95.2 °F
